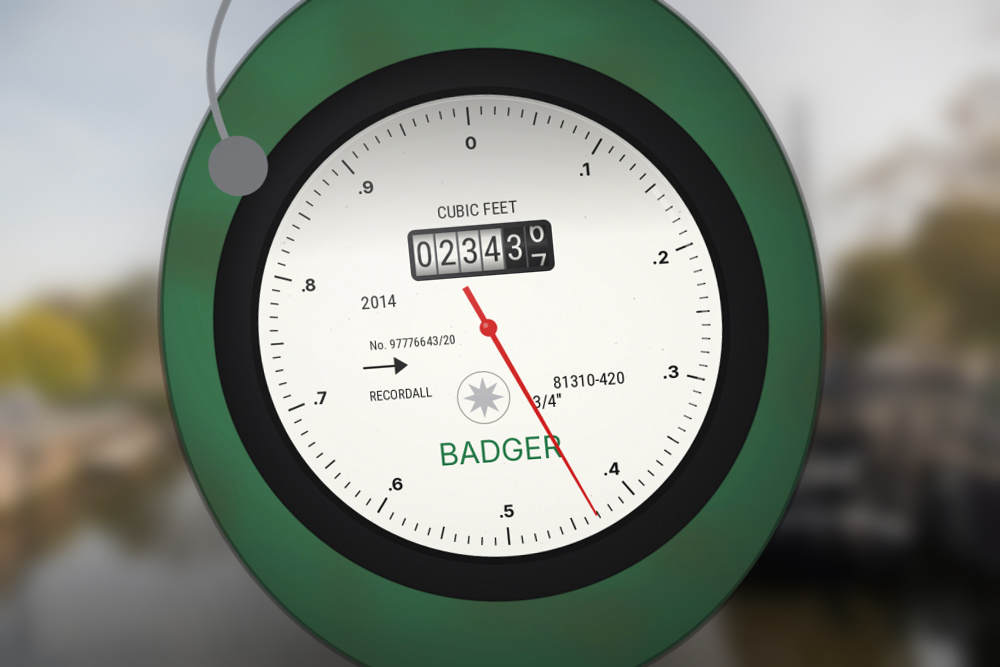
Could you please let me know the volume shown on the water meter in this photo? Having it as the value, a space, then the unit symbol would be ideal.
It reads 23436.43 ft³
